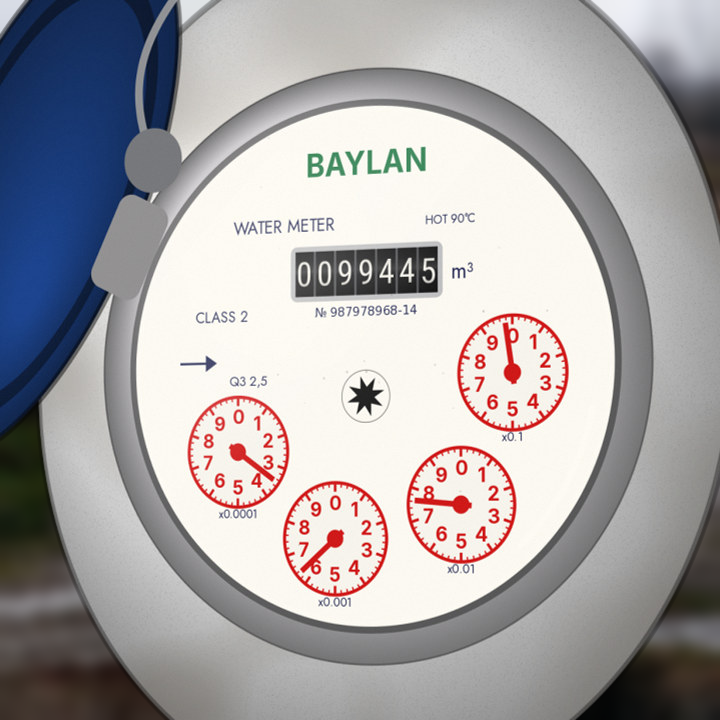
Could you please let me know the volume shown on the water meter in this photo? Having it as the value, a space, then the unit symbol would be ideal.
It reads 99444.9763 m³
